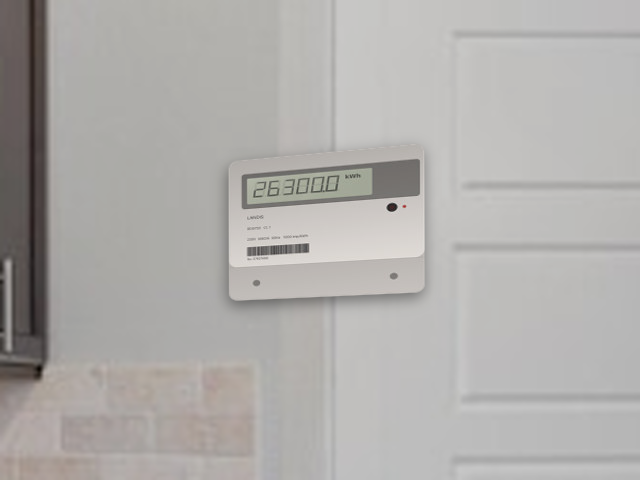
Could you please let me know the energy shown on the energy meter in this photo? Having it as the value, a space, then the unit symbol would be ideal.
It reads 26300.0 kWh
